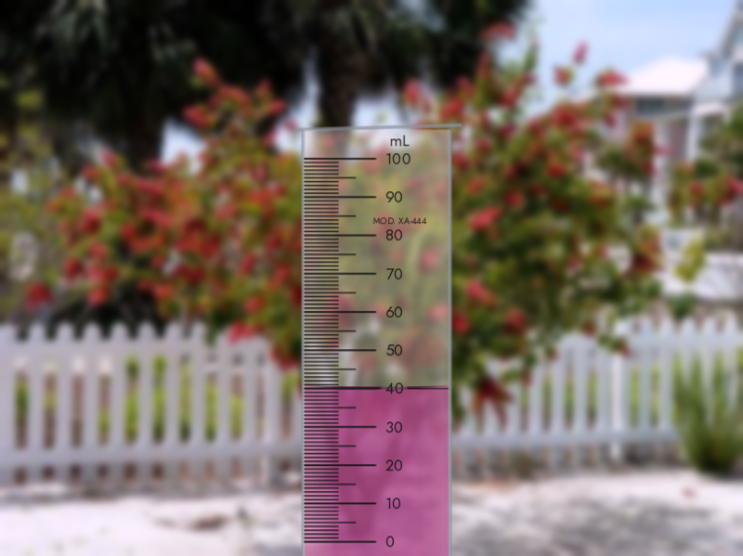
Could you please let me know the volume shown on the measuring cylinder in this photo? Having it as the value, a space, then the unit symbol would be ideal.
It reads 40 mL
